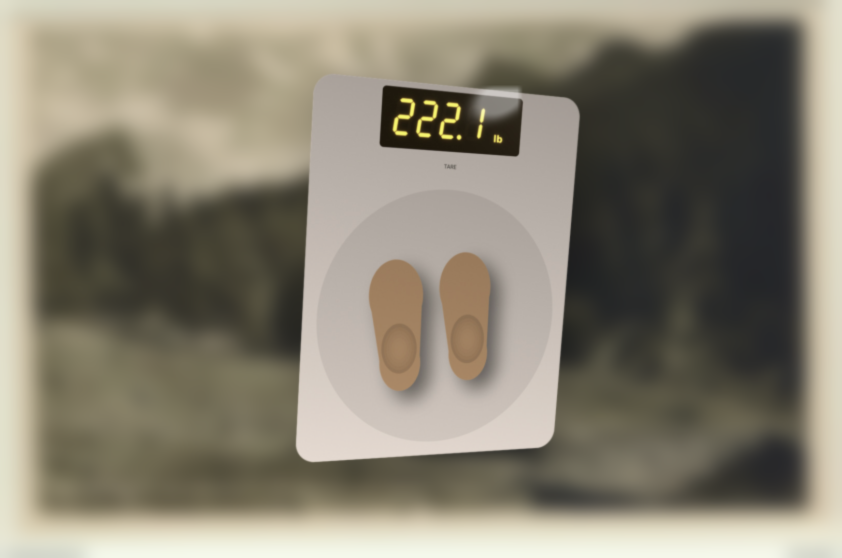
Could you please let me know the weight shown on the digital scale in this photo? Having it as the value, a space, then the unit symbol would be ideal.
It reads 222.1 lb
